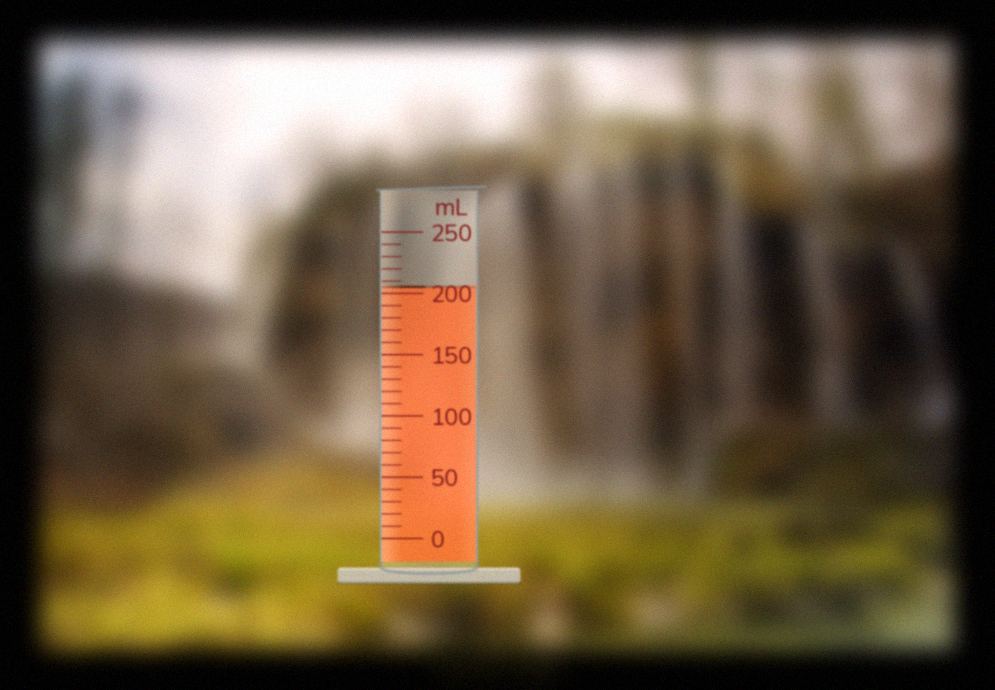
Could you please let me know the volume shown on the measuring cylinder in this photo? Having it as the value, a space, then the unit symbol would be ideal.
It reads 205 mL
